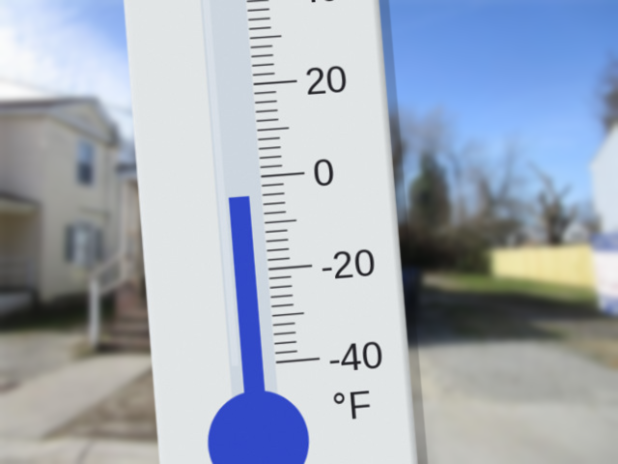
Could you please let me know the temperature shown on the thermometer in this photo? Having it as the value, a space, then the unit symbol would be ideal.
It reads -4 °F
